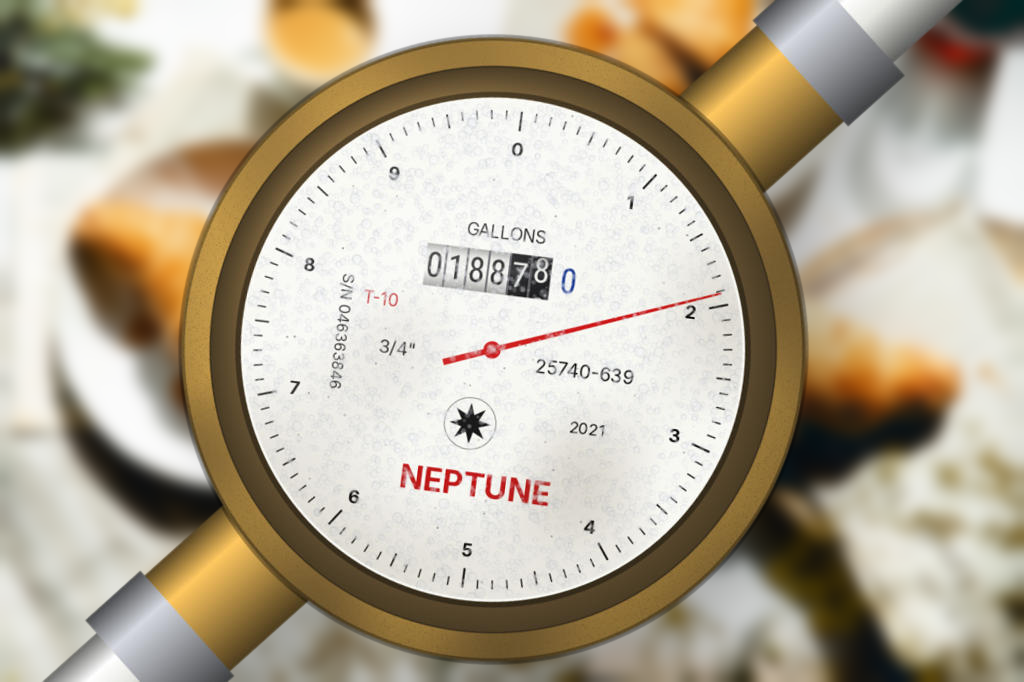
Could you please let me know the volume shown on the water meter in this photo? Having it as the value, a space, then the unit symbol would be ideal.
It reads 188781.9 gal
